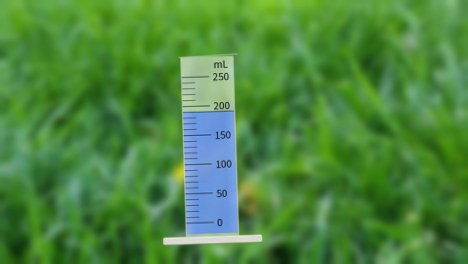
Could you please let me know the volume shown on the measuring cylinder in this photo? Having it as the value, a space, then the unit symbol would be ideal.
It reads 190 mL
